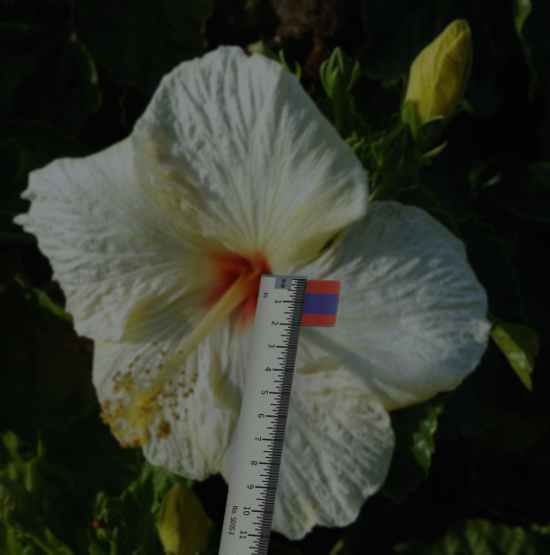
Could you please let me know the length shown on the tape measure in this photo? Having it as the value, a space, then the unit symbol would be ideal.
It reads 2 in
